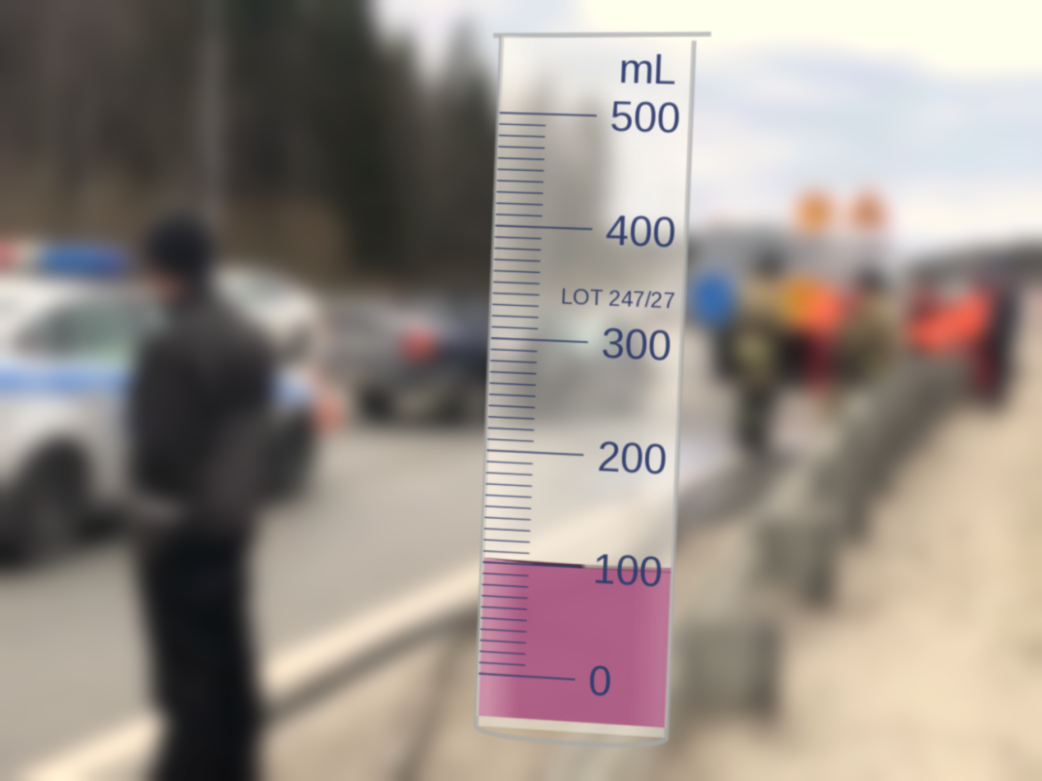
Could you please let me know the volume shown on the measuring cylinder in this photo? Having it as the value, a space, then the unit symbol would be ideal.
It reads 100 mL
